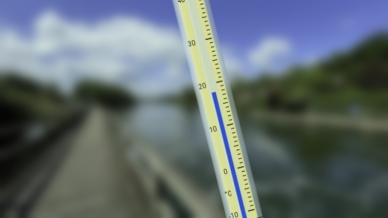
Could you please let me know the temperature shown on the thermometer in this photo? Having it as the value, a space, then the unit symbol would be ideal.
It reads 18 °C
